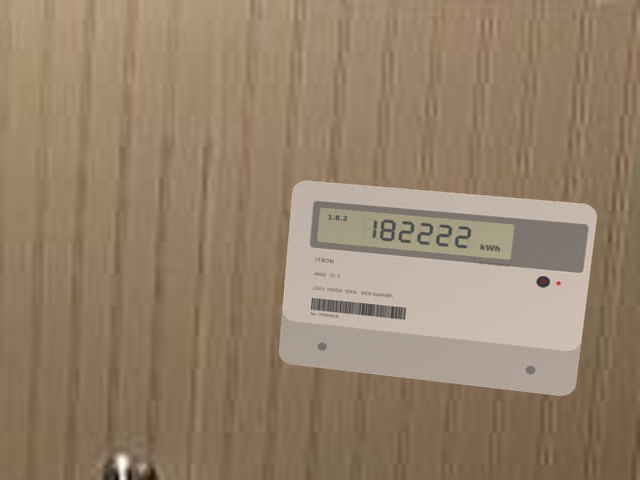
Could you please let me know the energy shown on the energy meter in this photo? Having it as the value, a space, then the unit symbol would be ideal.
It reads 182222 kWh
